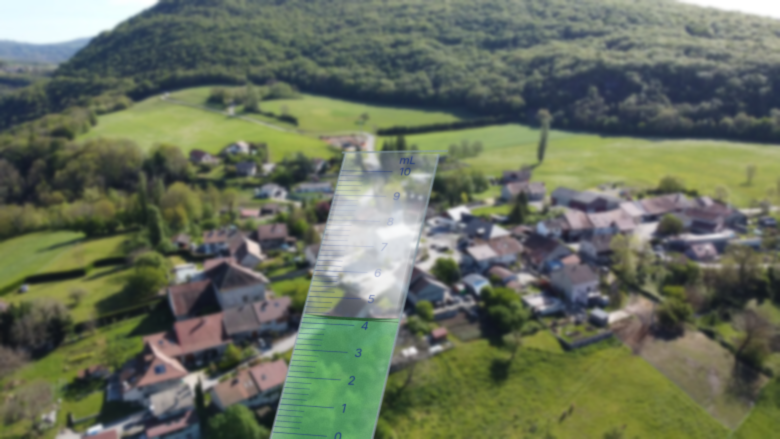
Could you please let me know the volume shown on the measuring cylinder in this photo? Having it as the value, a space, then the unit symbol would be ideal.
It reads 4.2 mL
